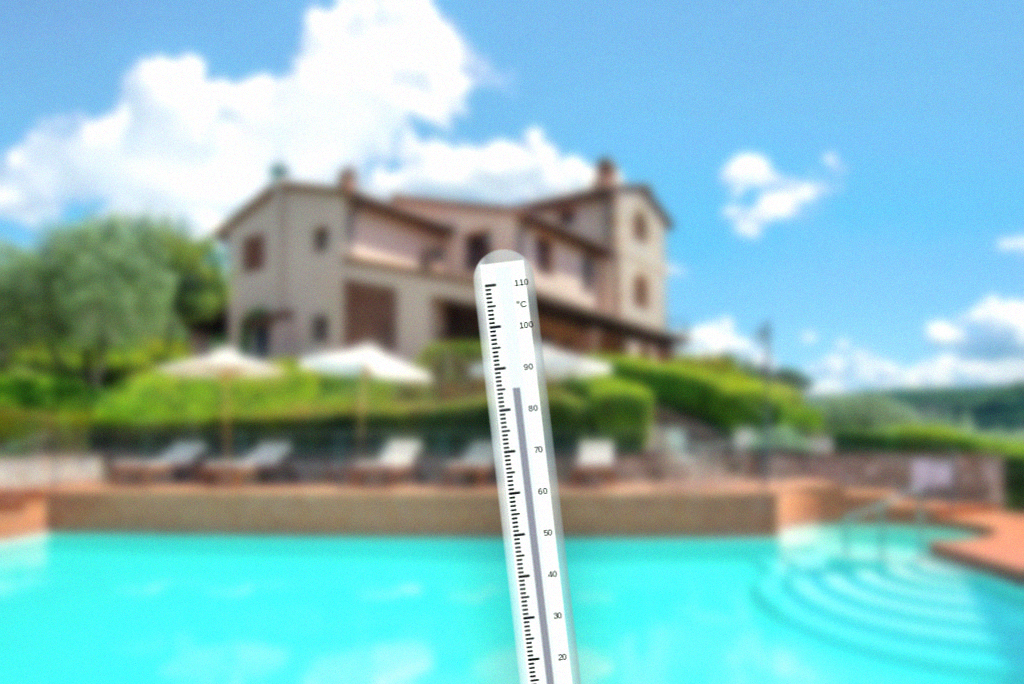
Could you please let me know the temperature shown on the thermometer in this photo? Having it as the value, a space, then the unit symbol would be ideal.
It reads 85 °C
